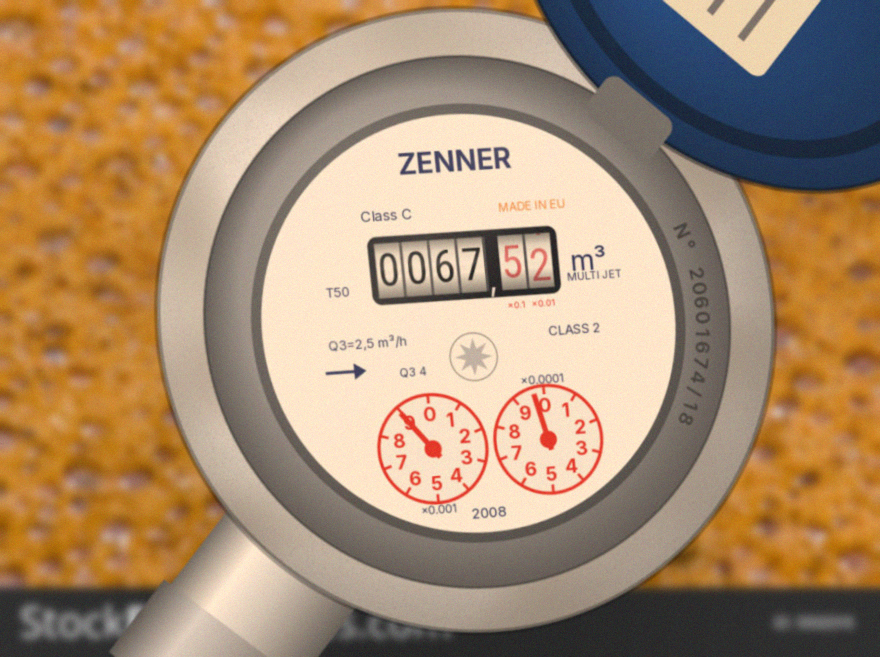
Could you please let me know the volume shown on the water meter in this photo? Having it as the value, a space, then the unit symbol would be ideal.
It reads 67.5189 m³
